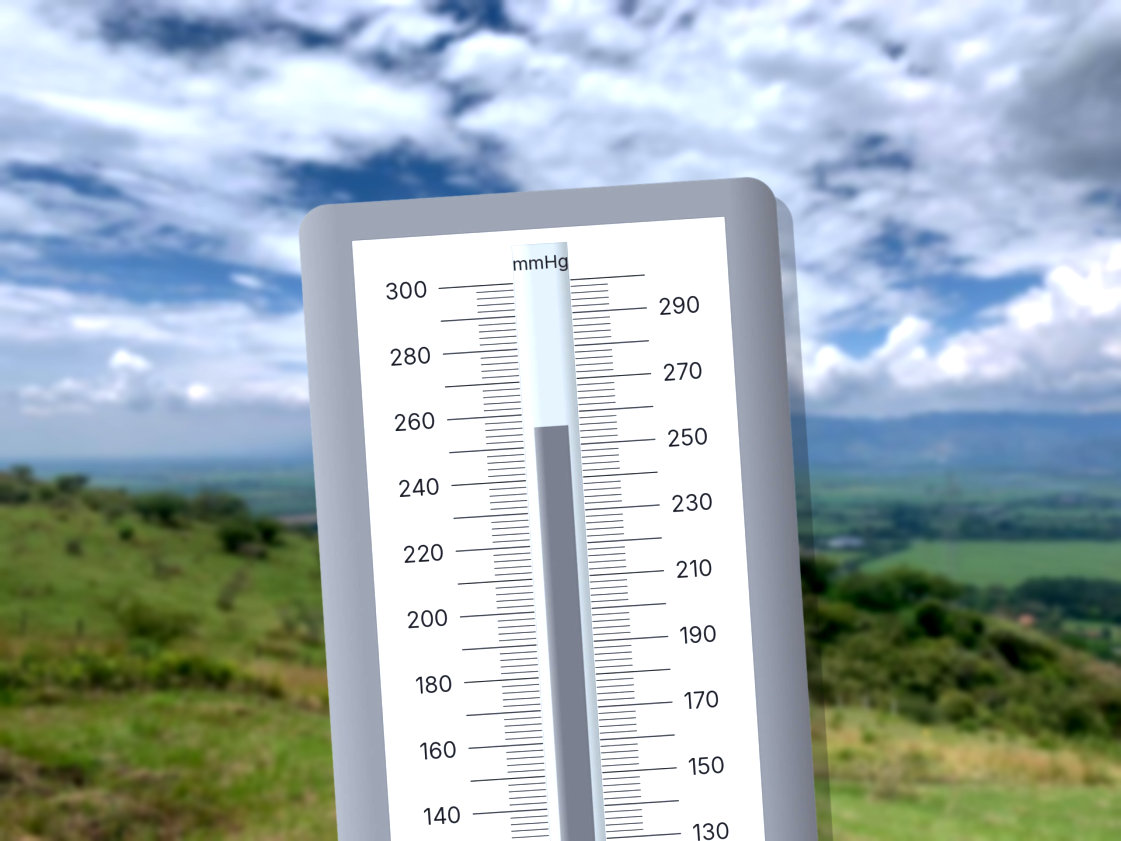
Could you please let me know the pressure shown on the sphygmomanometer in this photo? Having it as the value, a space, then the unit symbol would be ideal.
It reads 256 mmHg
